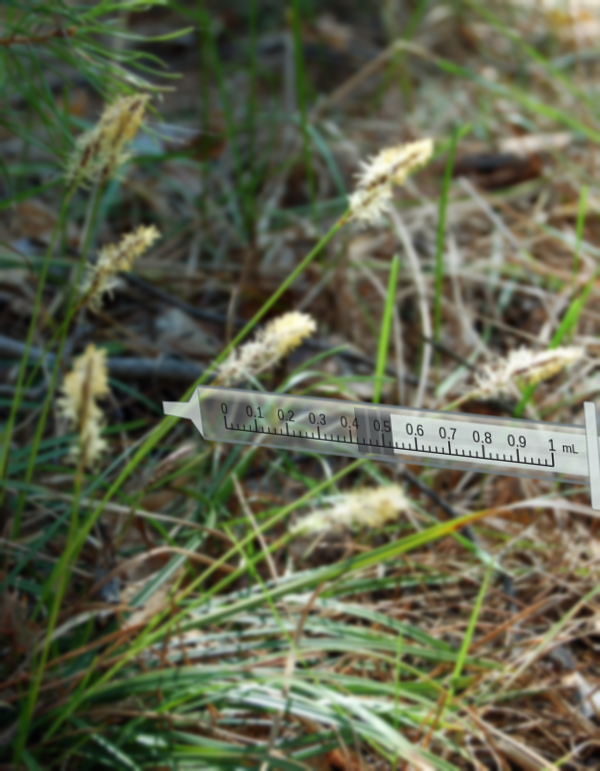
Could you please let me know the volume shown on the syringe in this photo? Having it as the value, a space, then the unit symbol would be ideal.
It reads 0.42 mL
